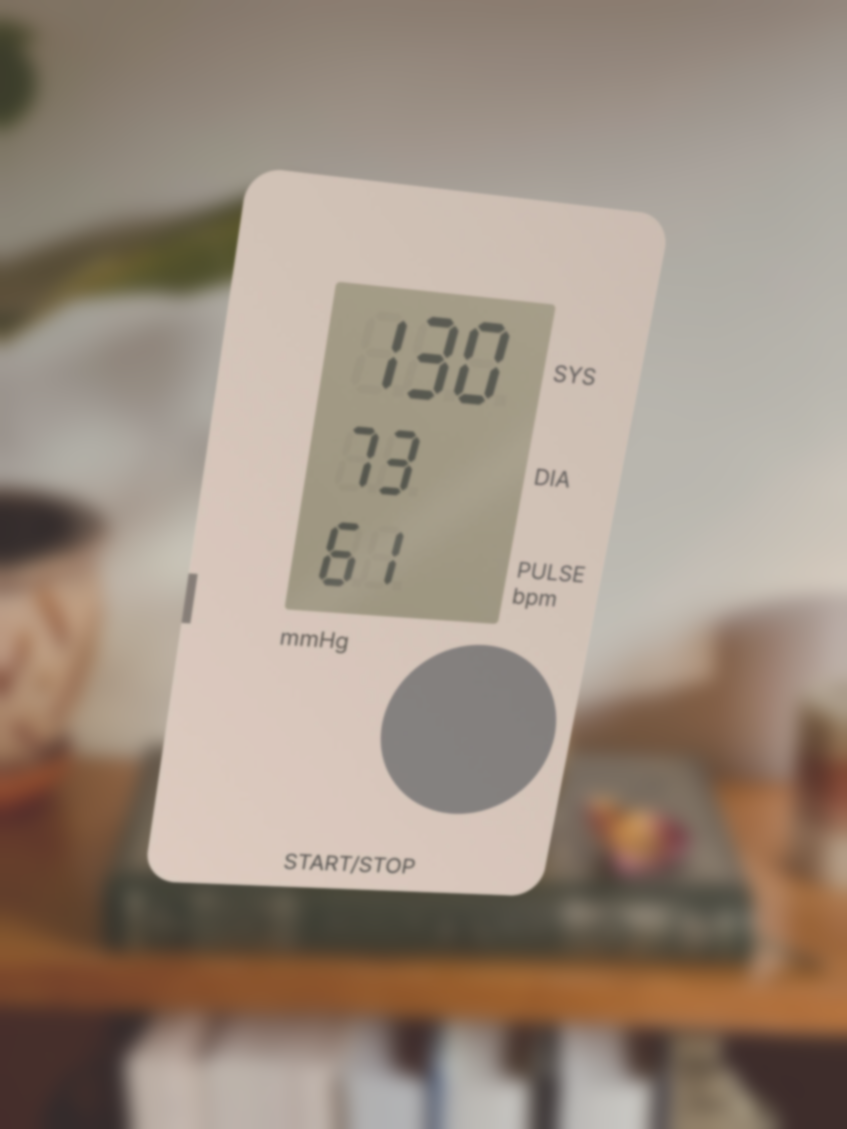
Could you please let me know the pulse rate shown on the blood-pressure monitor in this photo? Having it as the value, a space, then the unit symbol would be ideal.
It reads 61 bpm
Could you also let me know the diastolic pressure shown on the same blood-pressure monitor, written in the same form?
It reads 73 mmHg
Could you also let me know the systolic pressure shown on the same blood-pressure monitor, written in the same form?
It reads 130 mmHg
